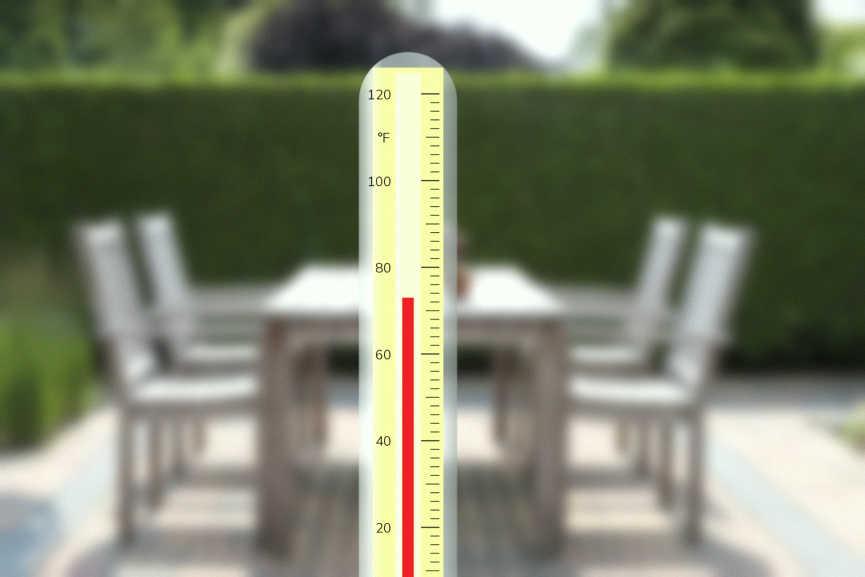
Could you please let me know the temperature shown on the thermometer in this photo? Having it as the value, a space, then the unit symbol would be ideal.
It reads 73 °F
